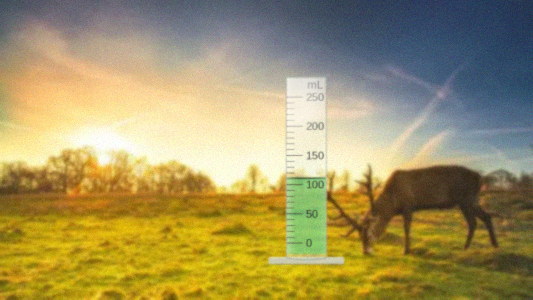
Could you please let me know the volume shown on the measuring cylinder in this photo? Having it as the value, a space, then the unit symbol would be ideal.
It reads 110 mL
